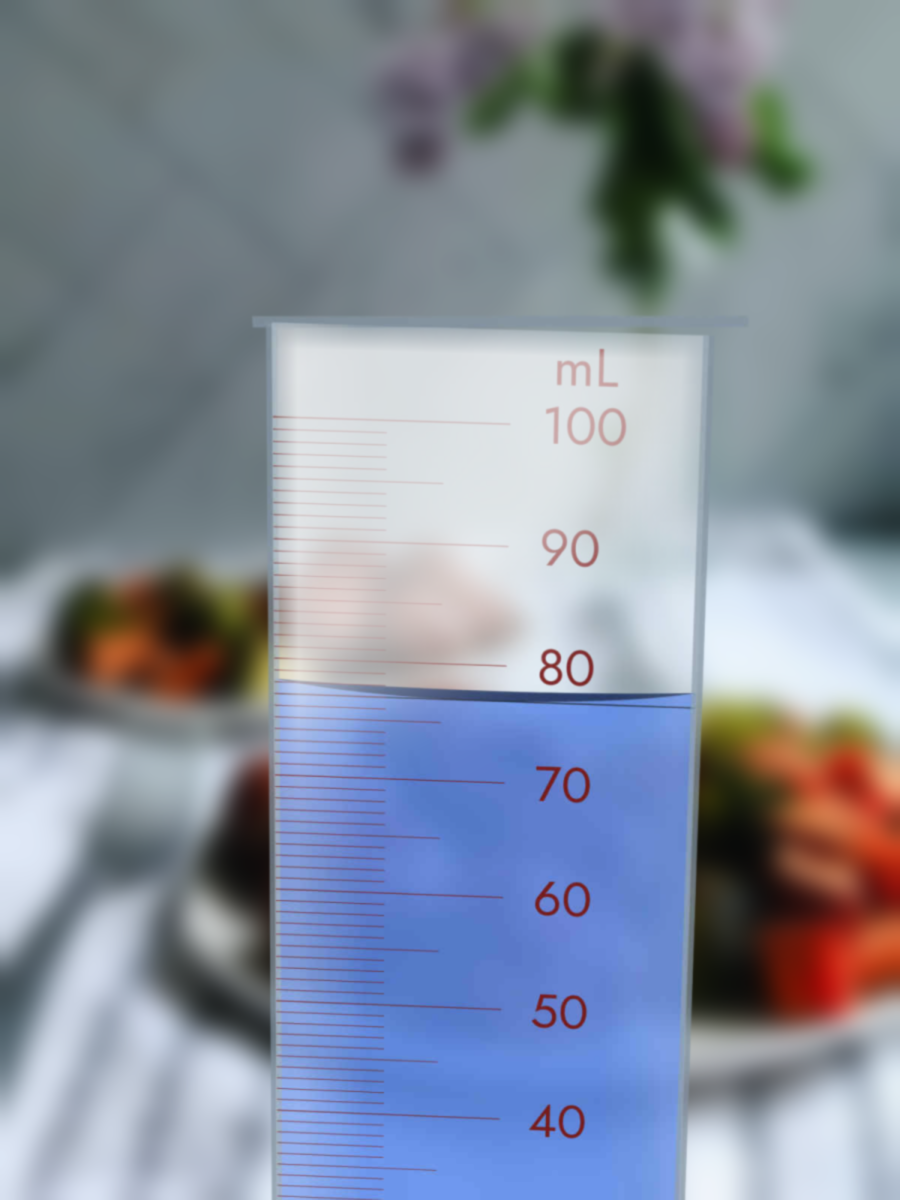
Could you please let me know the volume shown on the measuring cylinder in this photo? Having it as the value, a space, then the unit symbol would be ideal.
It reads 77 mL
